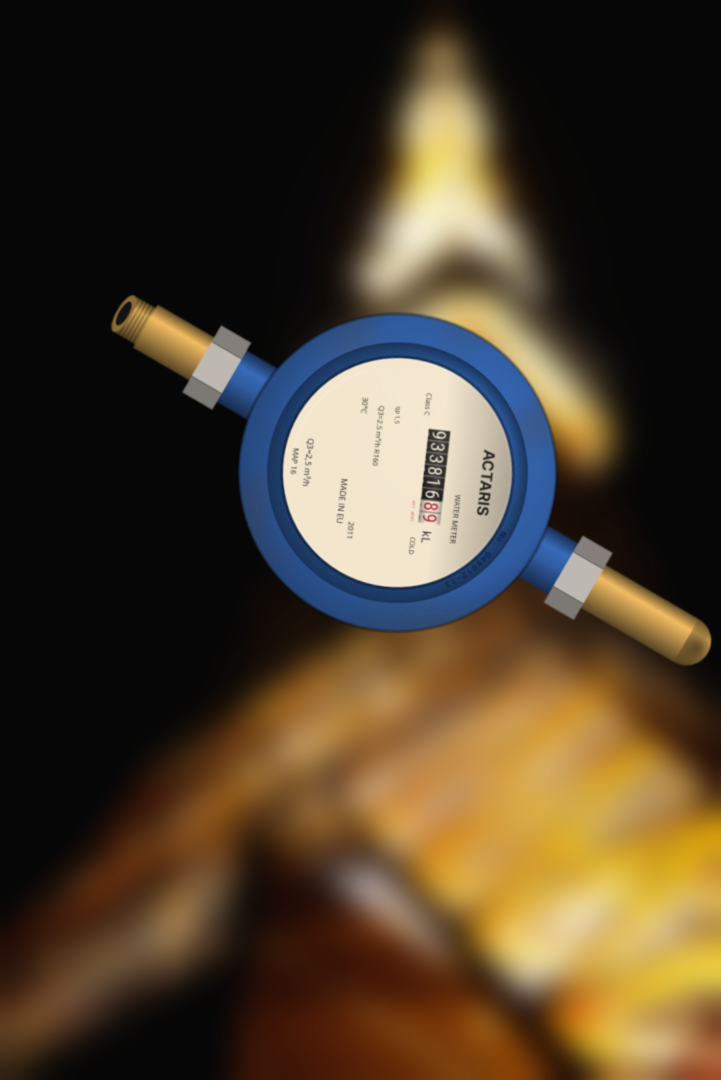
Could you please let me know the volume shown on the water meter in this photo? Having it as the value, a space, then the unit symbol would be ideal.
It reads 933816.89 kL
